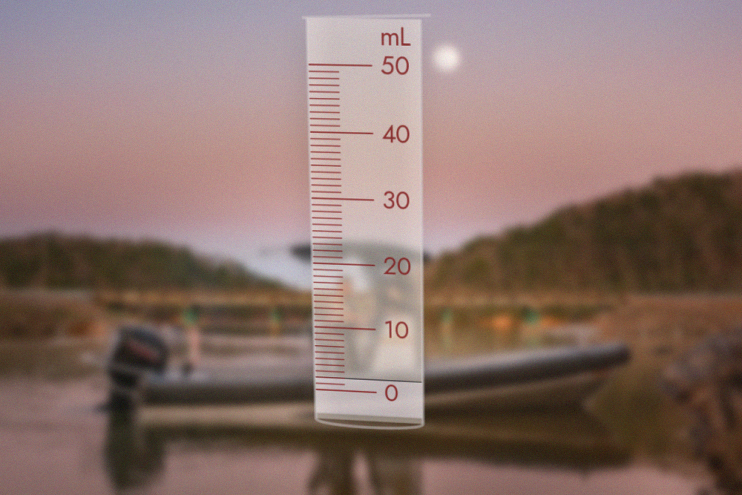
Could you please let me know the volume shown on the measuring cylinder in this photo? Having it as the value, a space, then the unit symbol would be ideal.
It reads 2 mL
